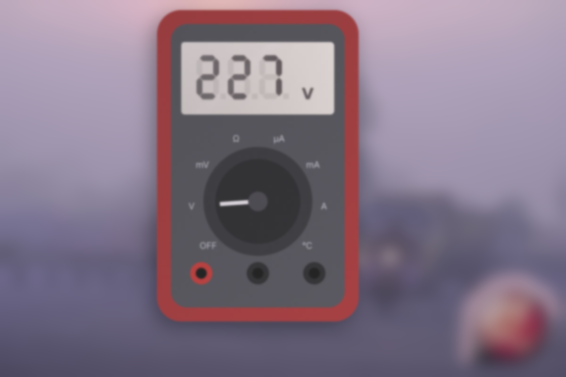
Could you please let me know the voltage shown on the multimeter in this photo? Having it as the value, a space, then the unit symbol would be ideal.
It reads 227 V
